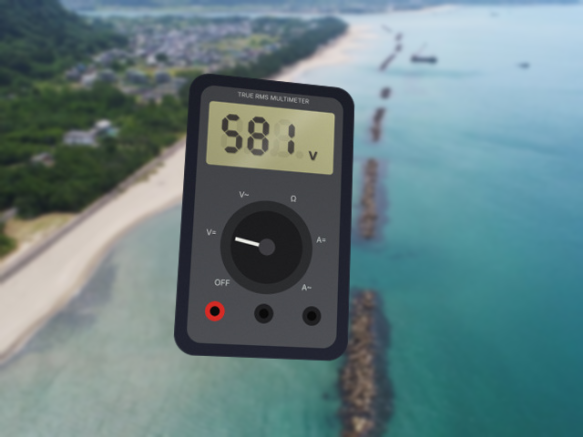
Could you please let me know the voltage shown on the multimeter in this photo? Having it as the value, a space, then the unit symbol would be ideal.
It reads 581 V
